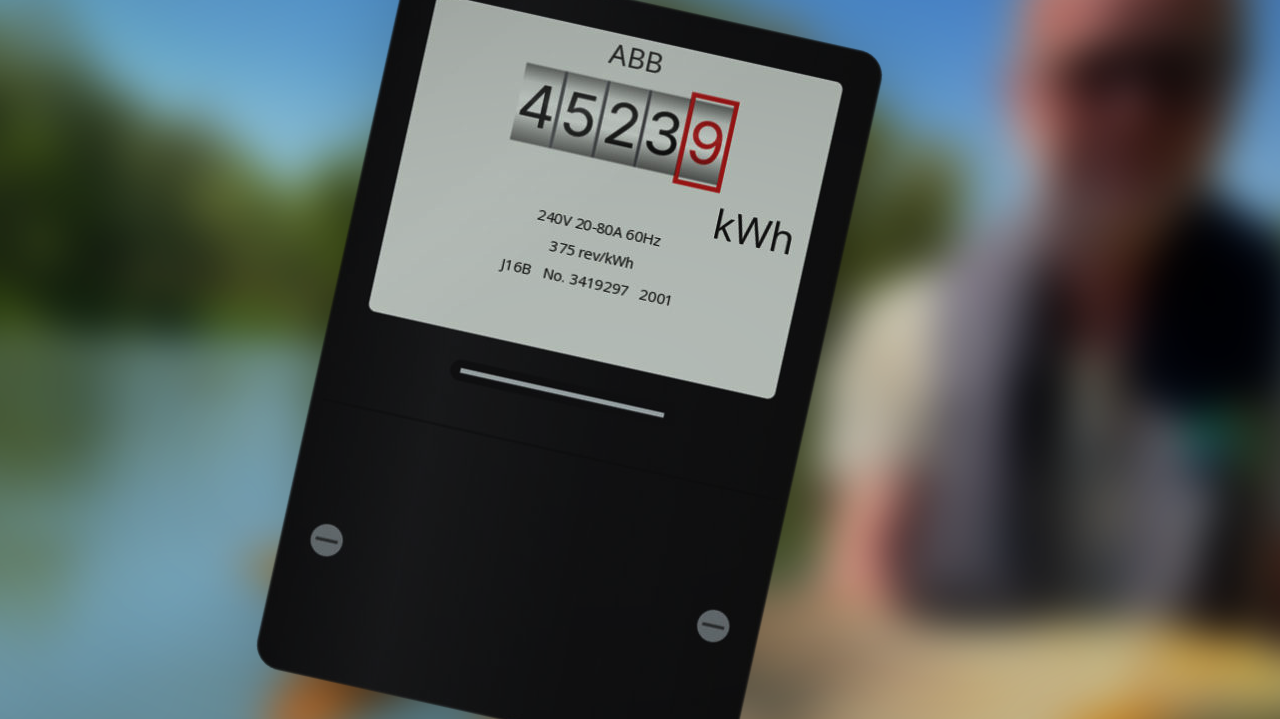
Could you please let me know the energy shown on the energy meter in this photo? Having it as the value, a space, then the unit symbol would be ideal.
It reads 4523.9 kWh
